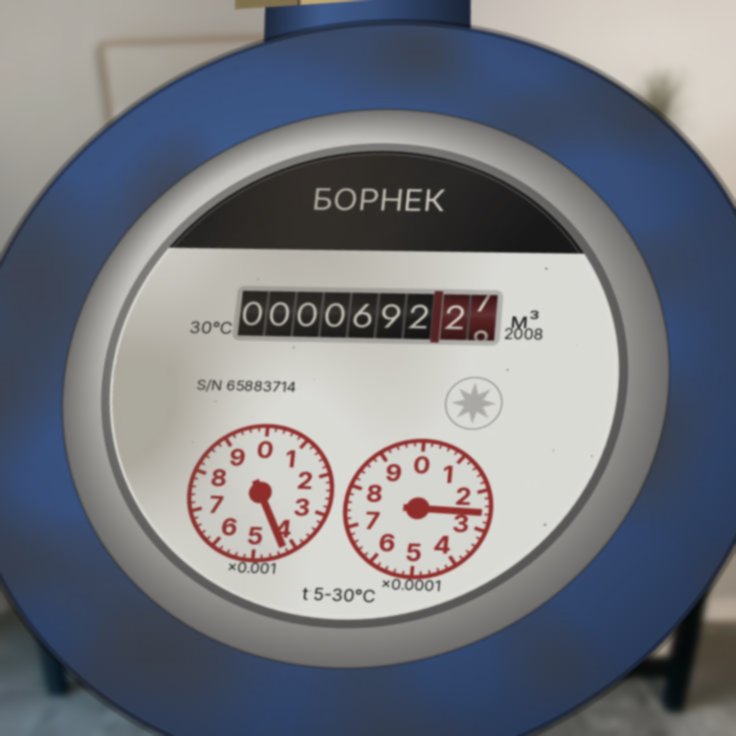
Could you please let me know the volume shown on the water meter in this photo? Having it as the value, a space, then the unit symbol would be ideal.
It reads 692.2742 m³
